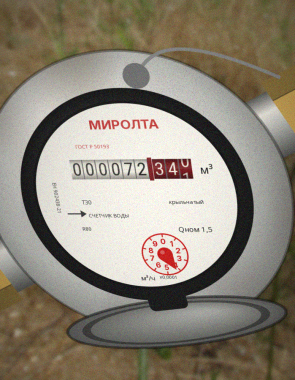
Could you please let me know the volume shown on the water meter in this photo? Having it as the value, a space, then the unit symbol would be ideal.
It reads 72.3404 m³
